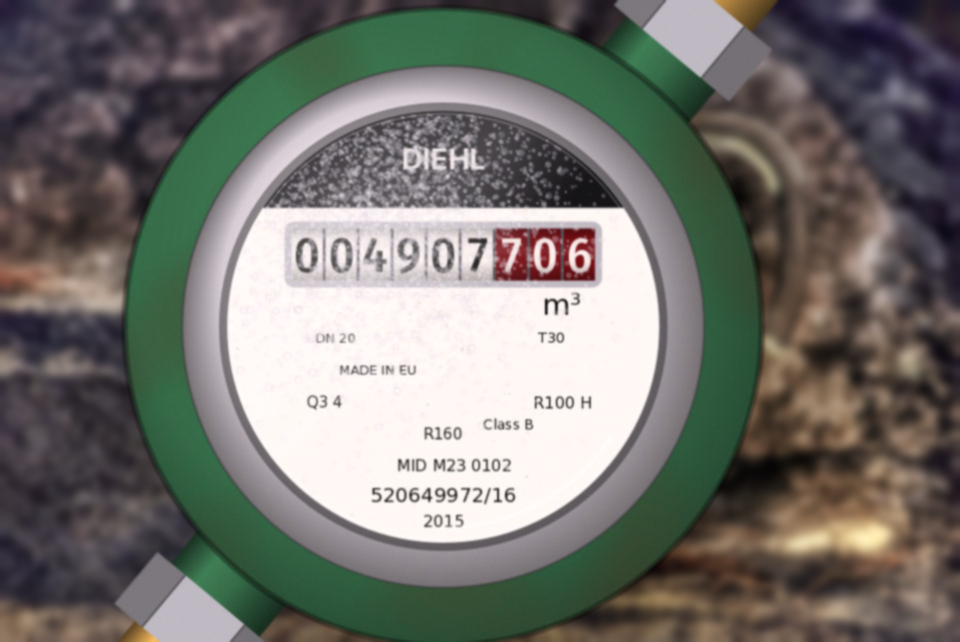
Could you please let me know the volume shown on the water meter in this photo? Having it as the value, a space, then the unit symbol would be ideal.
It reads 4907.706 m³
